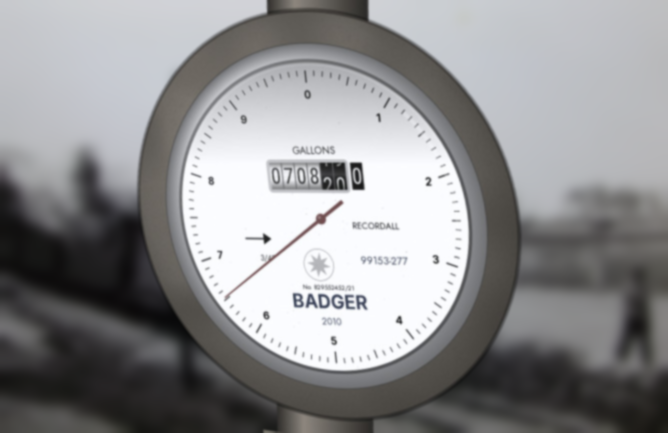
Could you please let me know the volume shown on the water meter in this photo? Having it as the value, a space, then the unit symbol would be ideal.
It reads 708196.5 gal
